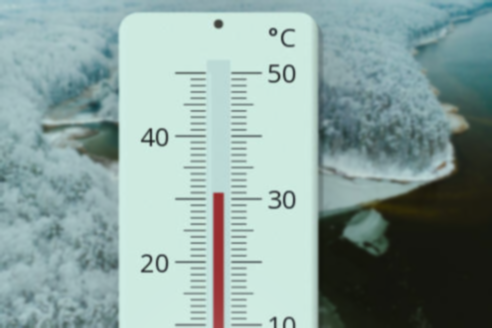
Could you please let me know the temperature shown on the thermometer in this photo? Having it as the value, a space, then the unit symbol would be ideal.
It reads 31 °C
